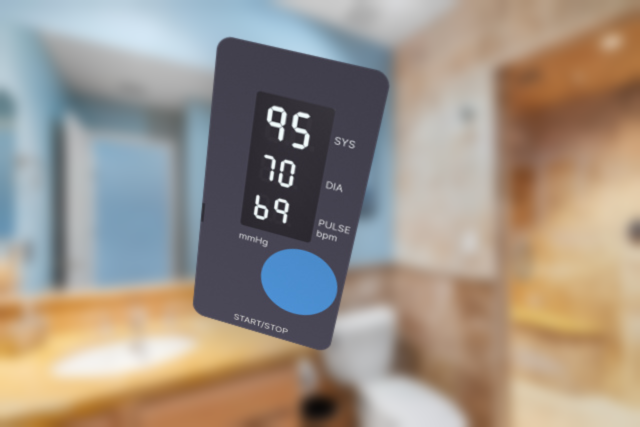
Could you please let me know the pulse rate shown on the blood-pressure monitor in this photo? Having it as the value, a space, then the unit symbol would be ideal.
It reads 69 bpm
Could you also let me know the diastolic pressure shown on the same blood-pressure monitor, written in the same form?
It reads 70 mmHg
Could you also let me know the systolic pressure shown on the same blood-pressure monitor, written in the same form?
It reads 95 mmHg
